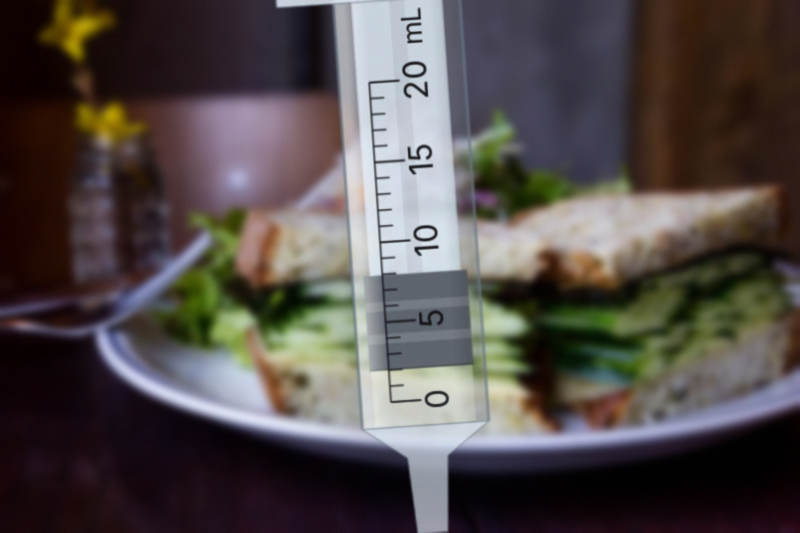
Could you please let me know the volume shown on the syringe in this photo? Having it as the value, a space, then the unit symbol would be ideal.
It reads 2 mL
